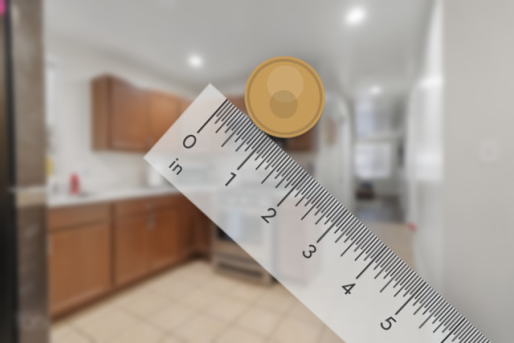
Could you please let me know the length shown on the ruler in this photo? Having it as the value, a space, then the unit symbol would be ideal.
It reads 1.5 in
